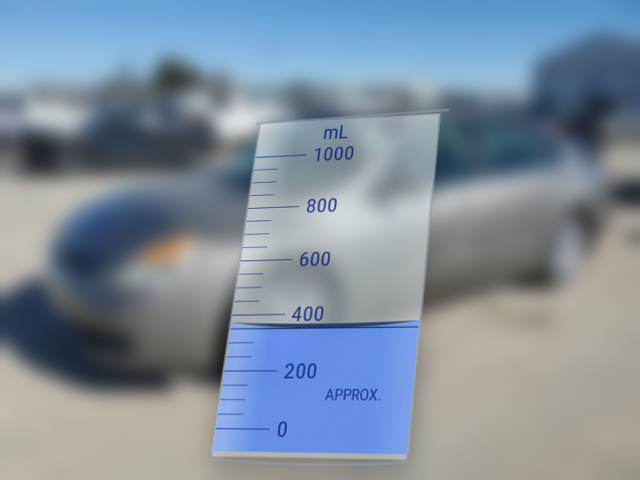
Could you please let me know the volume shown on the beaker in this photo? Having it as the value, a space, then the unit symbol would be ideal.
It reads 350 mL
